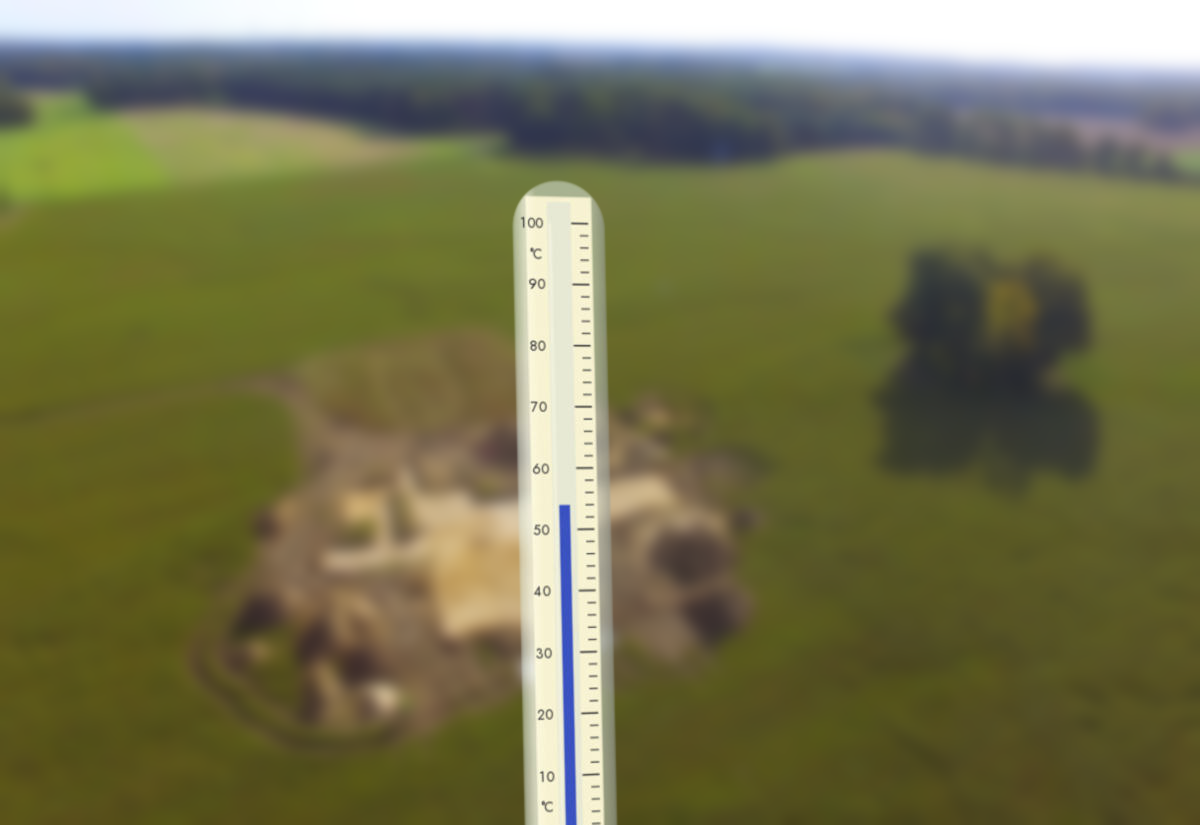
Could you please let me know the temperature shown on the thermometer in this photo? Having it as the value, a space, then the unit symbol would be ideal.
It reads 54 °C
